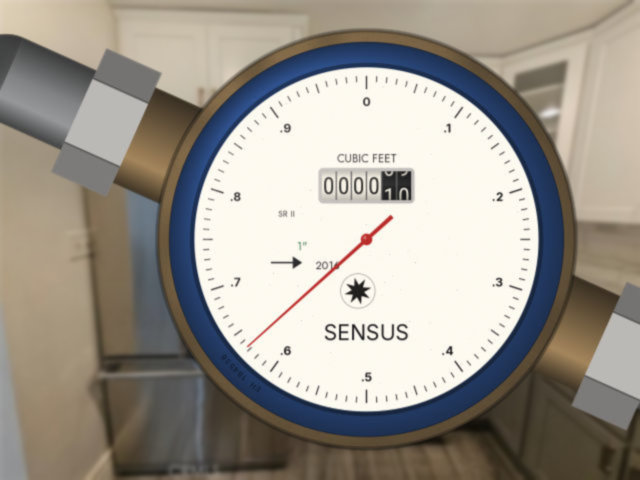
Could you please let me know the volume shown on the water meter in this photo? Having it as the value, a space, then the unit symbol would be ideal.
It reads 9.63 ft³
